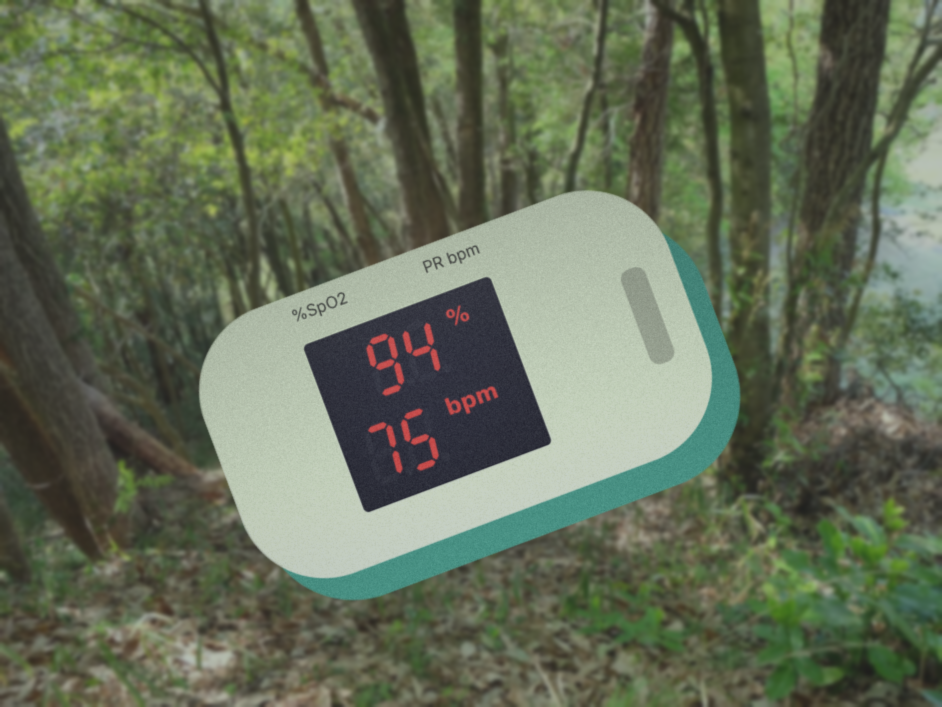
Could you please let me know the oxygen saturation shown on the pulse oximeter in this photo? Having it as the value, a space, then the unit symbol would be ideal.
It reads 94 %
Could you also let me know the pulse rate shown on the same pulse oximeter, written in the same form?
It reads 75 bpm
